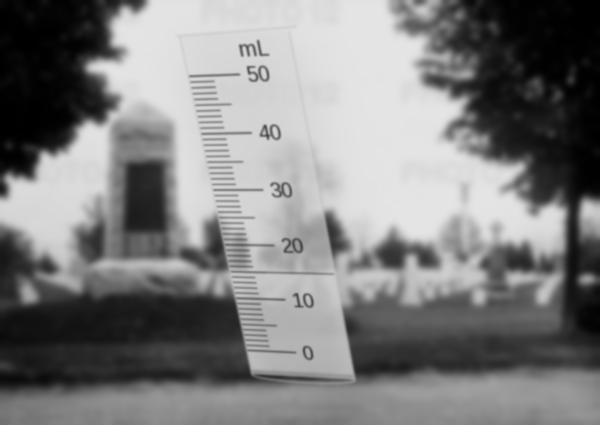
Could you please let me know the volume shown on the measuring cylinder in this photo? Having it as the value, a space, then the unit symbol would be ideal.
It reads 15 mL
